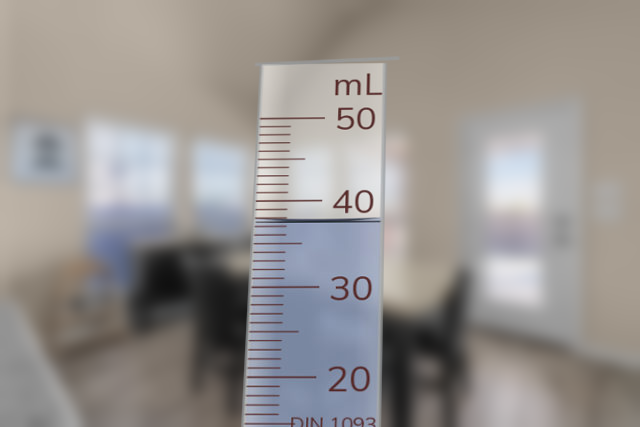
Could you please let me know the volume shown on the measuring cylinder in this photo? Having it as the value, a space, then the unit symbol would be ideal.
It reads 37.5 mL
